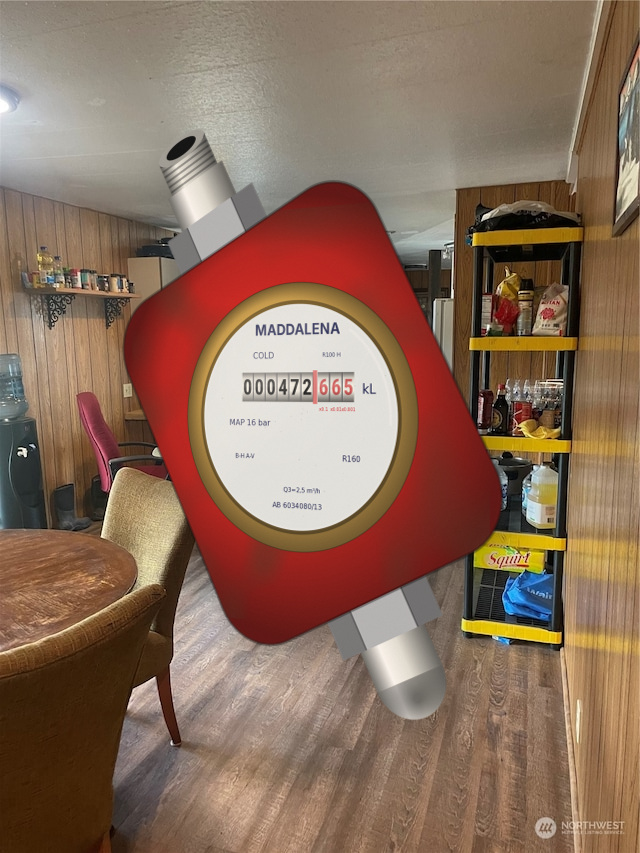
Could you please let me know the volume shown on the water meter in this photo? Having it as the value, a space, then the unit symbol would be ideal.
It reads 472.665 kL
